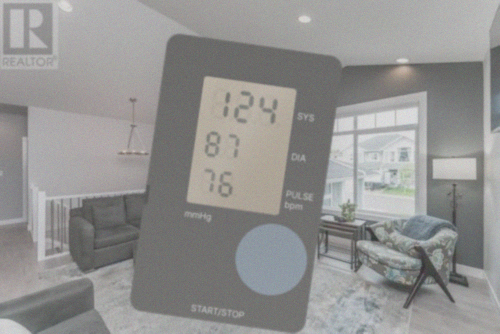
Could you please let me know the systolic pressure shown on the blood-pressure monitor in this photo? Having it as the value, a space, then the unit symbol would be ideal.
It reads 124 mmHg
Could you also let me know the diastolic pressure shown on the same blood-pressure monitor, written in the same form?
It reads 87 mmHg
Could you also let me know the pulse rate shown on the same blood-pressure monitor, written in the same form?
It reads 76 bpm
